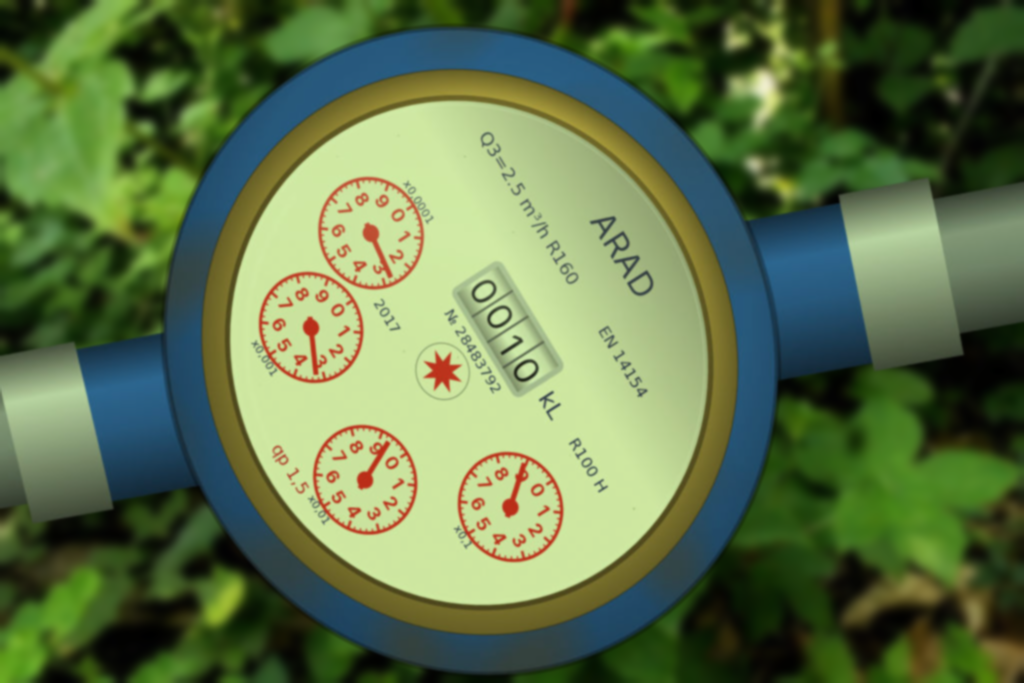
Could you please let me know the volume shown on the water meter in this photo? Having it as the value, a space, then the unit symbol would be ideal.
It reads 9.8932 kL
